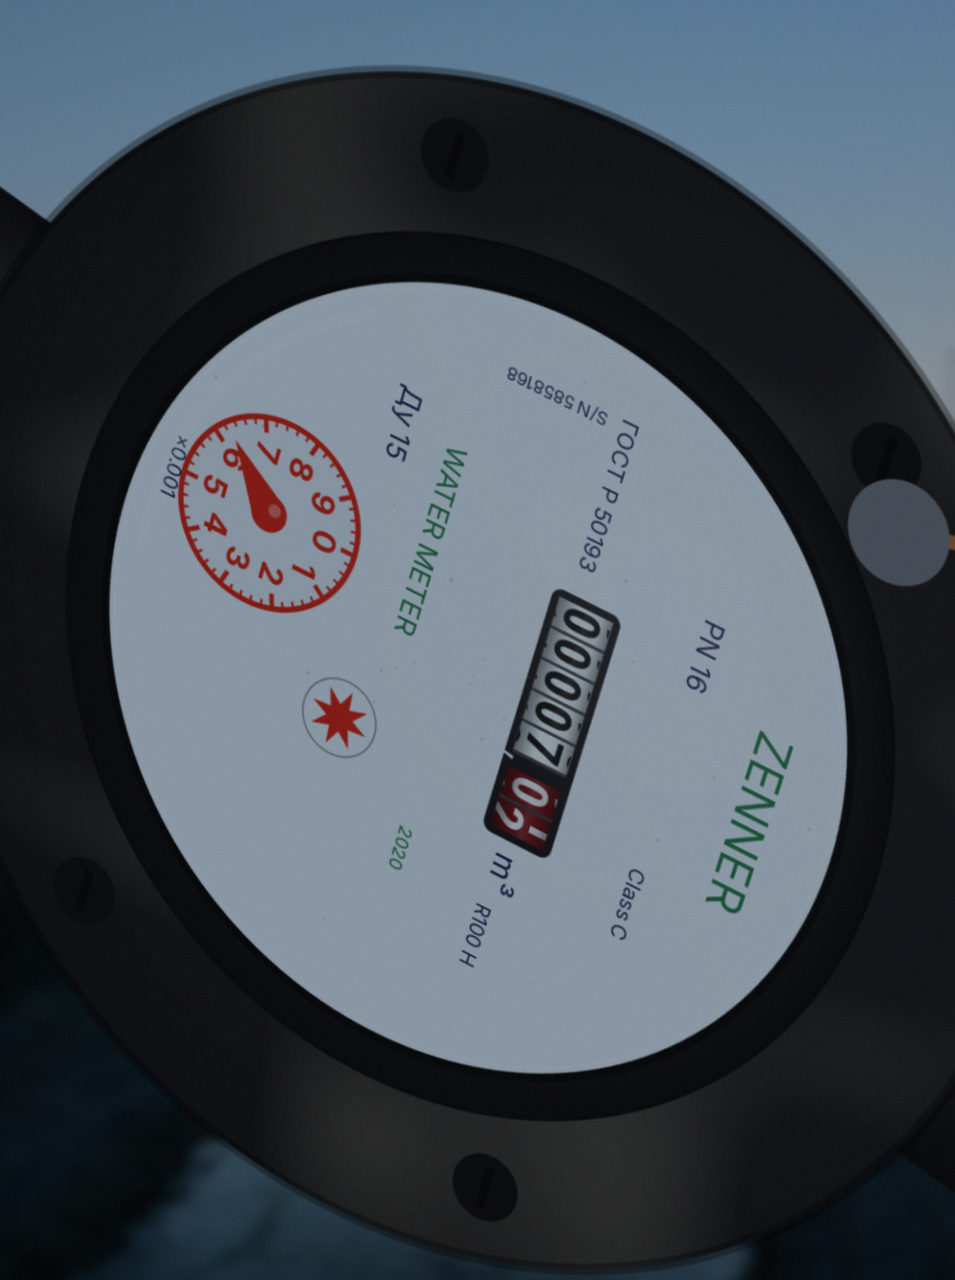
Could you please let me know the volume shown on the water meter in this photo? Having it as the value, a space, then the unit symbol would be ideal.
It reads 7.016 m³
